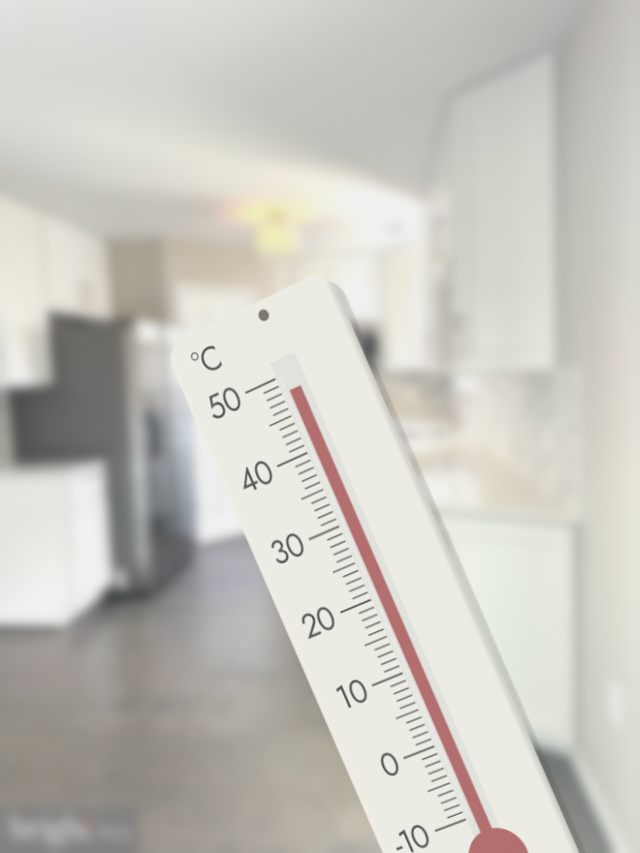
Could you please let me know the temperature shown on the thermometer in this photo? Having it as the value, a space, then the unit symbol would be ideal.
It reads 48 °C
